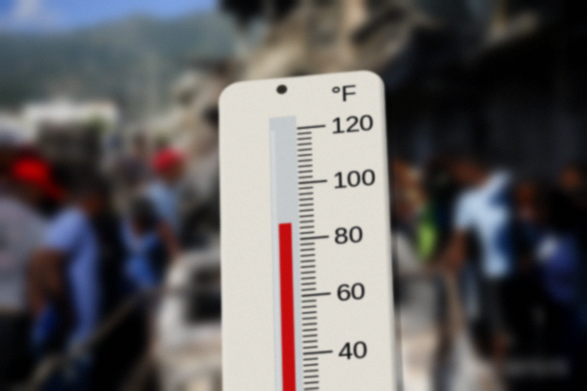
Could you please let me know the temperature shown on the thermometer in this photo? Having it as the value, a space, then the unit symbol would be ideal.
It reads 86 °F
